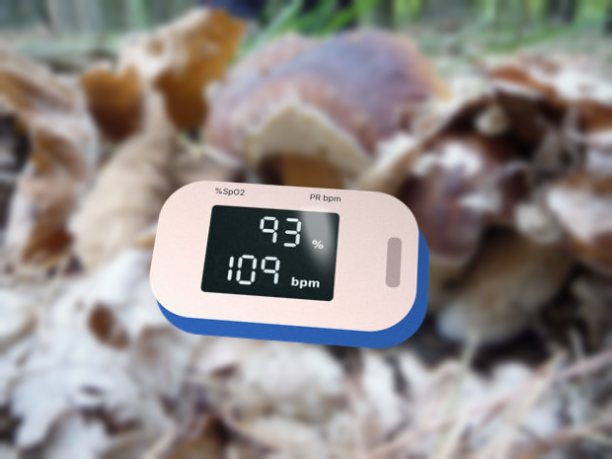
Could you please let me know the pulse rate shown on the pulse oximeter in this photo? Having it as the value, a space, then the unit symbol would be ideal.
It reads 109 bpm
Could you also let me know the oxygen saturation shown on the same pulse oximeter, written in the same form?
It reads 93 %
